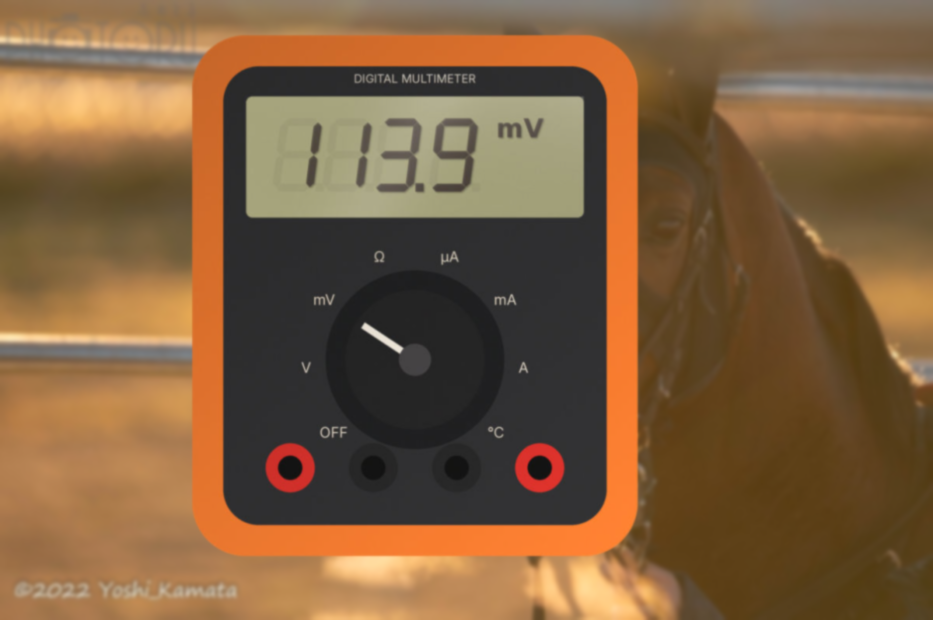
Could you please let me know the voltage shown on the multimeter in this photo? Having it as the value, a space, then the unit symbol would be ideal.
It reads 113.9 mV
